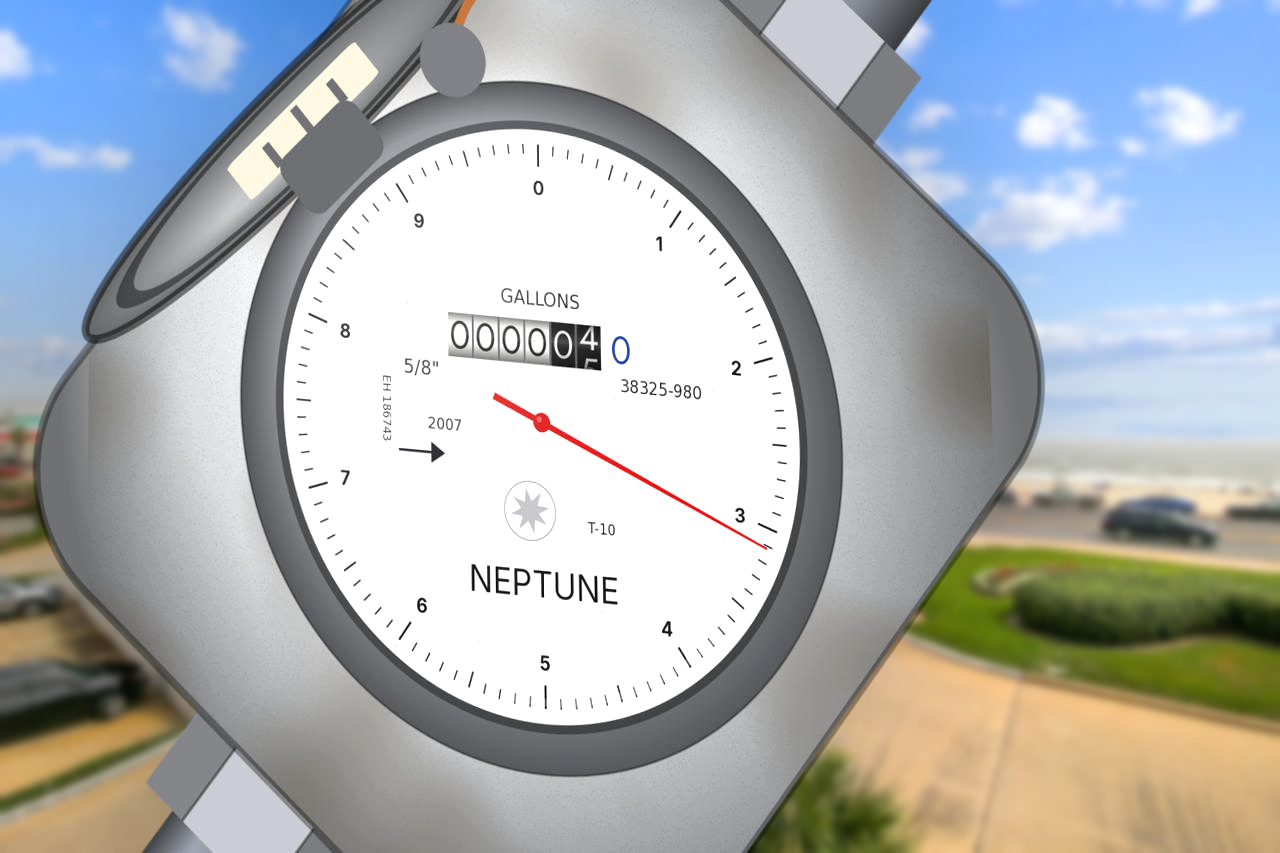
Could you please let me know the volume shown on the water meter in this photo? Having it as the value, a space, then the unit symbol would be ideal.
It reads 43.1 gal
